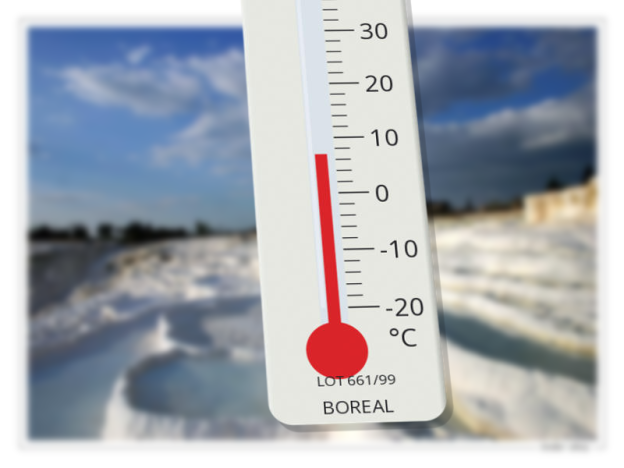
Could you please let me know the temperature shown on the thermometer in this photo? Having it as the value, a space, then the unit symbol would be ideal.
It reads 7 °C
